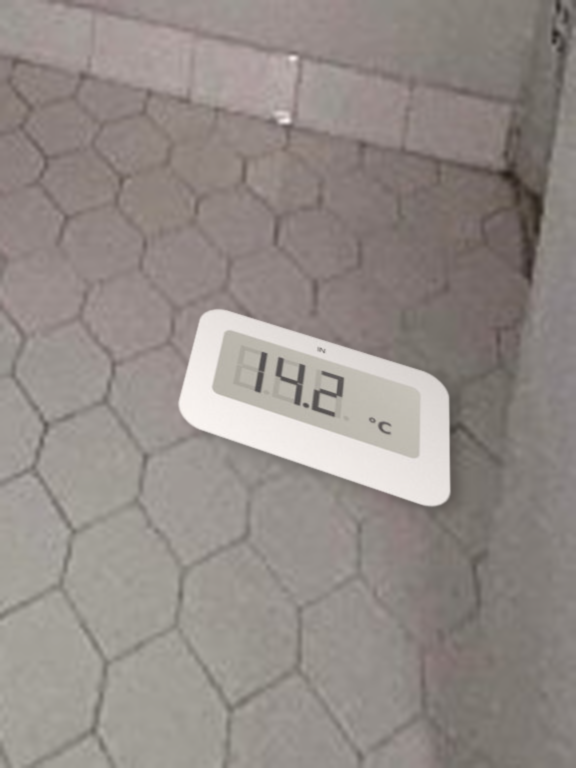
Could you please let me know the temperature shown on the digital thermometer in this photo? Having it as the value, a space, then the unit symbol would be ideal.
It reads 14.2 °C
